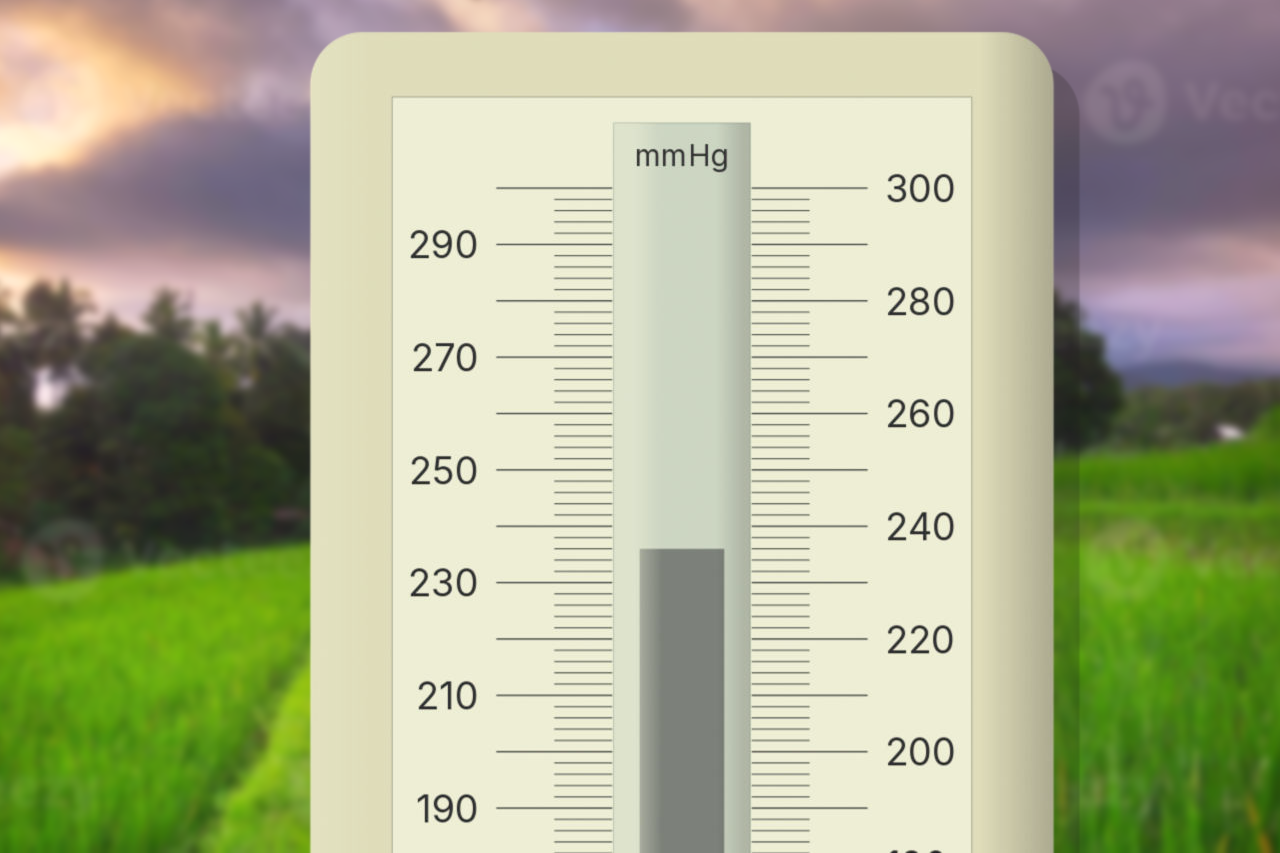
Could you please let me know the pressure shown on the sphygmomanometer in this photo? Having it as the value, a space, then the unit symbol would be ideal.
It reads 236 mmHg
